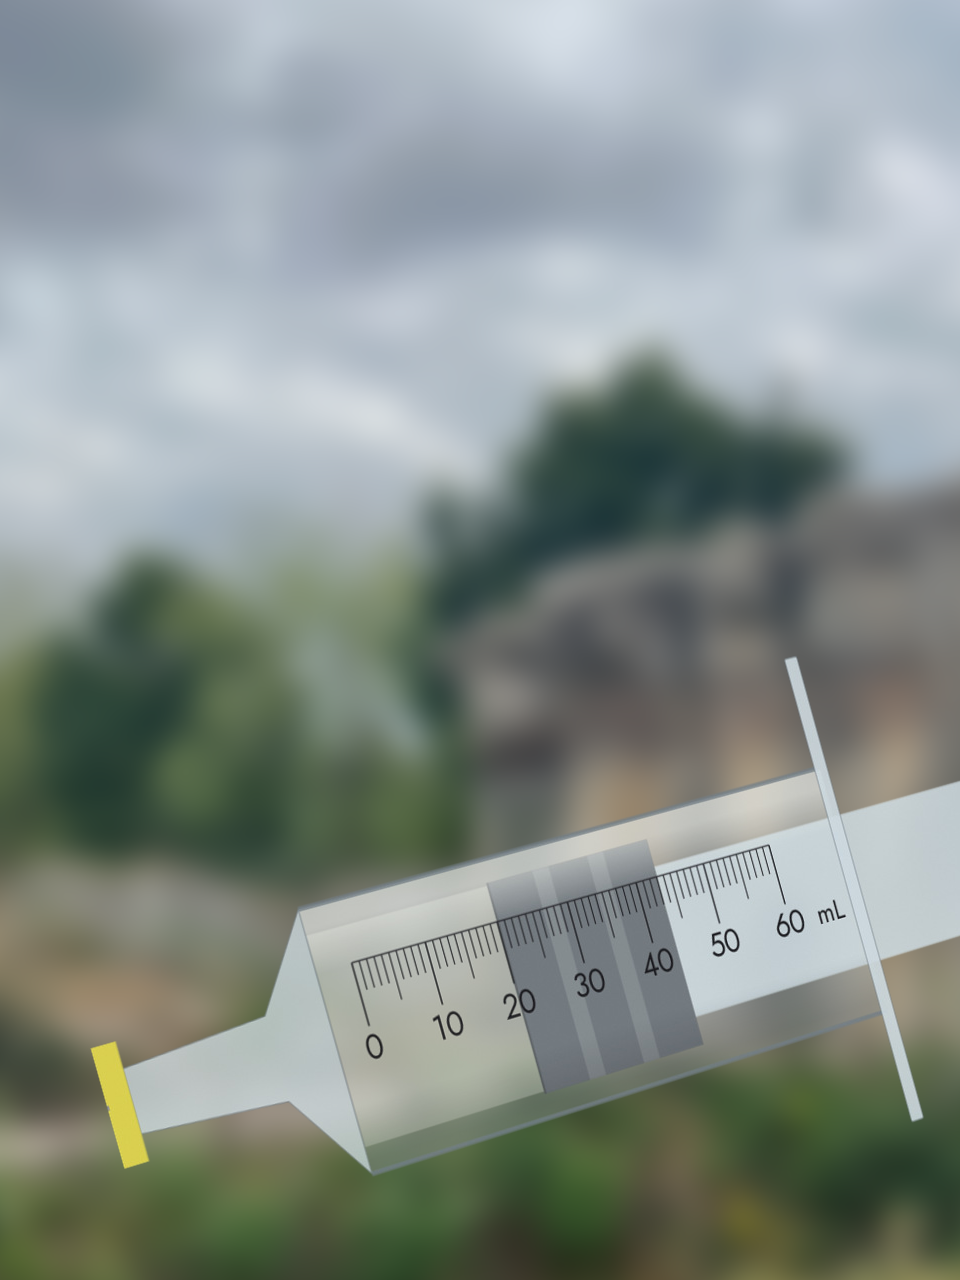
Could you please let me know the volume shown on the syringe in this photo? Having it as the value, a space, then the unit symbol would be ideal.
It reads 20 mL
